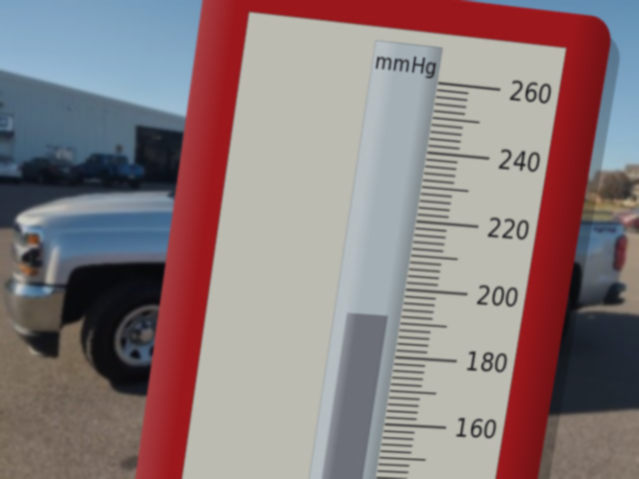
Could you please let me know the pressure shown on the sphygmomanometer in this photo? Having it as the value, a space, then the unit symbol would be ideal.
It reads 192 mmHg
